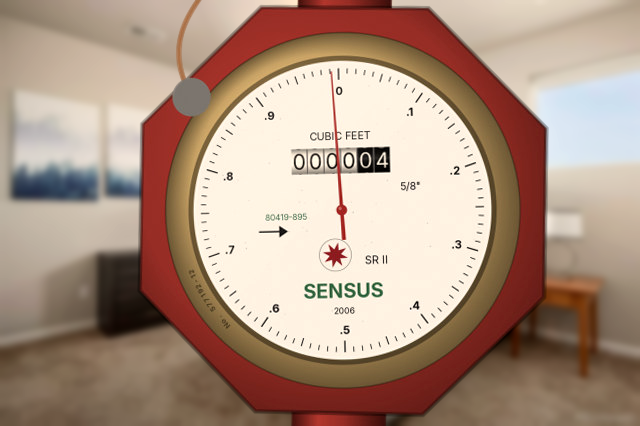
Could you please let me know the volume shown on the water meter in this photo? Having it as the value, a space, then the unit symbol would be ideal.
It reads 3.99 ft³
